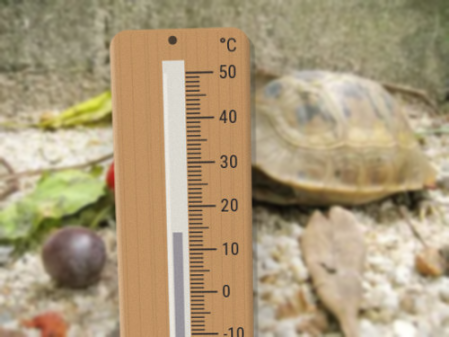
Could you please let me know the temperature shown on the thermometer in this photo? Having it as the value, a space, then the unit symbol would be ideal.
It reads 14 °C
